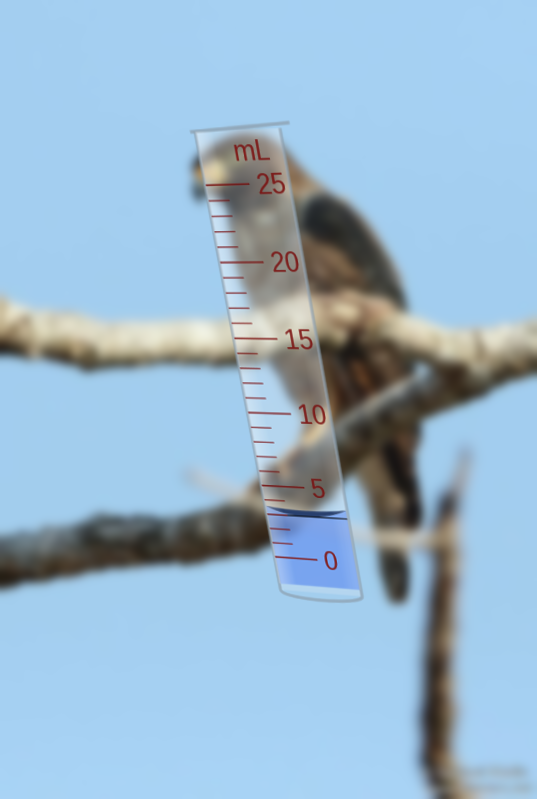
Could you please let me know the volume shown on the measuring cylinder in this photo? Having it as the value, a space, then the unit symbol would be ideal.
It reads 3 mL
